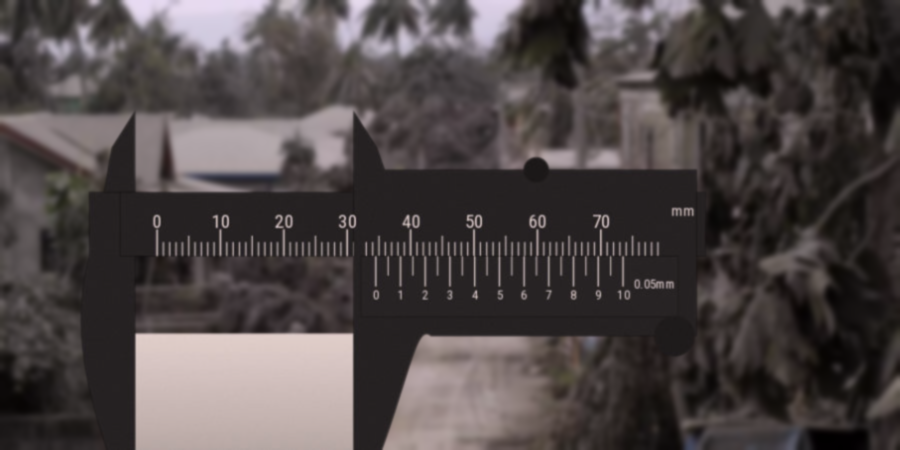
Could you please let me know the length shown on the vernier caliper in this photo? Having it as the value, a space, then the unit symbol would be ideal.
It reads 34.5 mm
